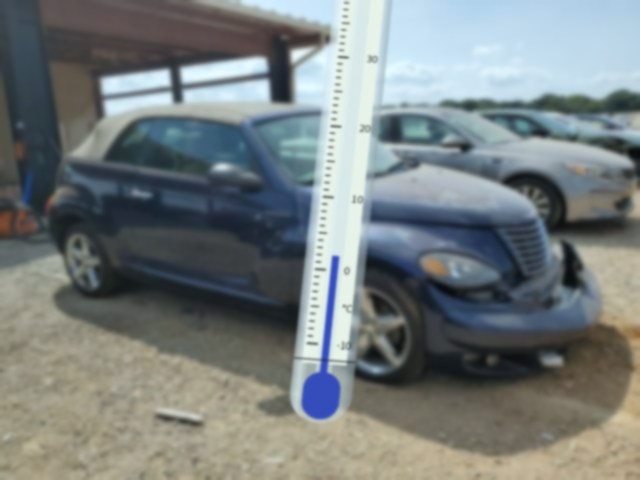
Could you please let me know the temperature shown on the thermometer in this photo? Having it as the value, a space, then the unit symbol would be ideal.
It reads 2 °C
